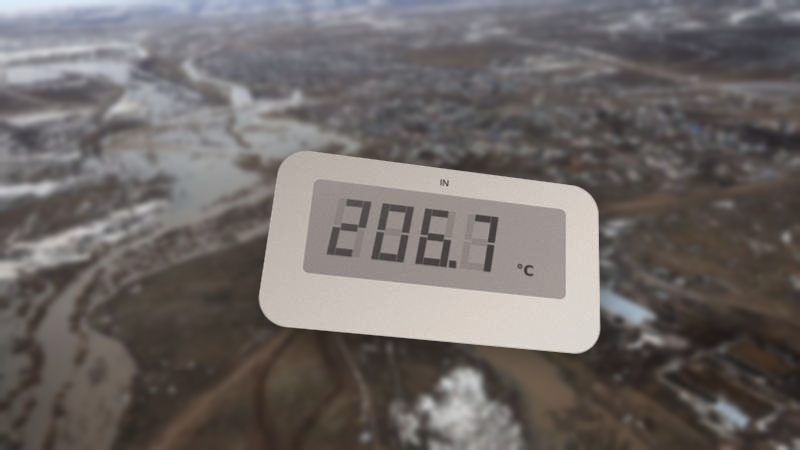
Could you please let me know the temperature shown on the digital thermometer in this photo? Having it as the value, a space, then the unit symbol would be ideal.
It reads 206.7 °C
